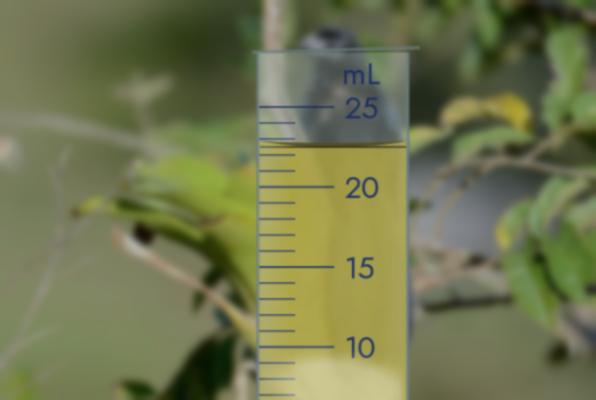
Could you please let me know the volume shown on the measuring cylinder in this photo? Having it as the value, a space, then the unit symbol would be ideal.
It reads 22.5 mL
